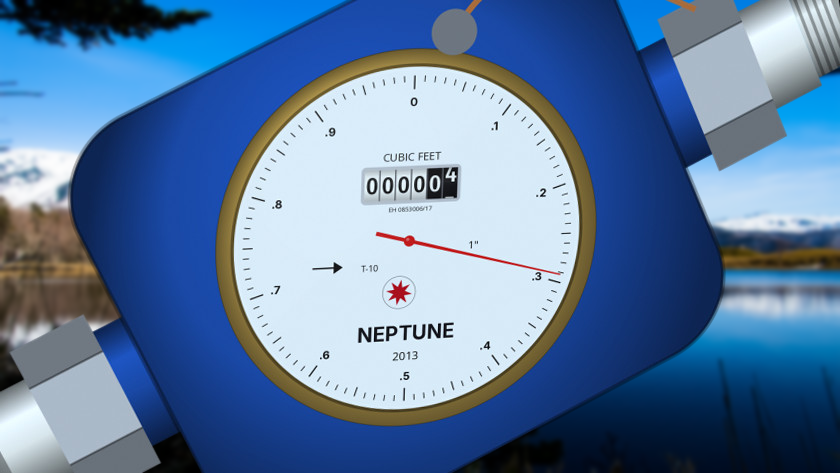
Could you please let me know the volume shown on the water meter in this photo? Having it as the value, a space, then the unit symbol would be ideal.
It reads 4.29 ft³
